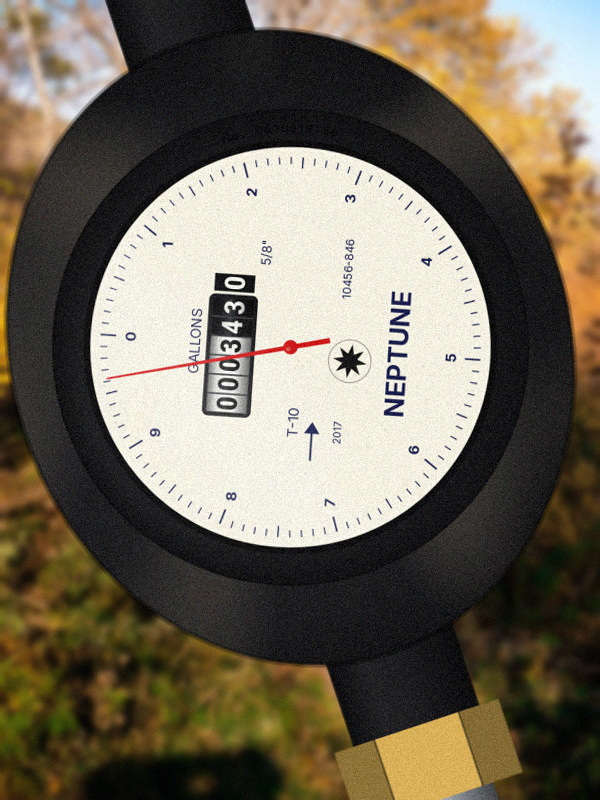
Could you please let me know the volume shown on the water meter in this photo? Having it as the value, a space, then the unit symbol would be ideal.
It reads 3429.6 gal
